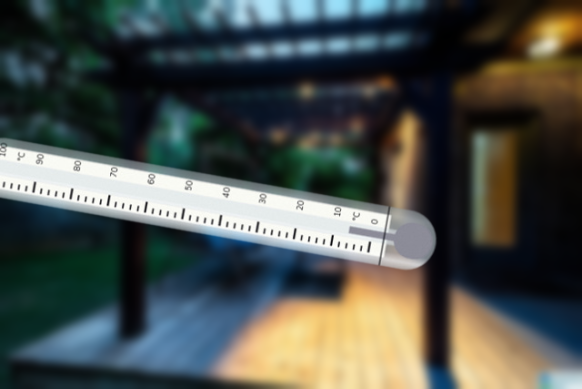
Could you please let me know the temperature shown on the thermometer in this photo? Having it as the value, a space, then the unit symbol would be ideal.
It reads 6 °C
